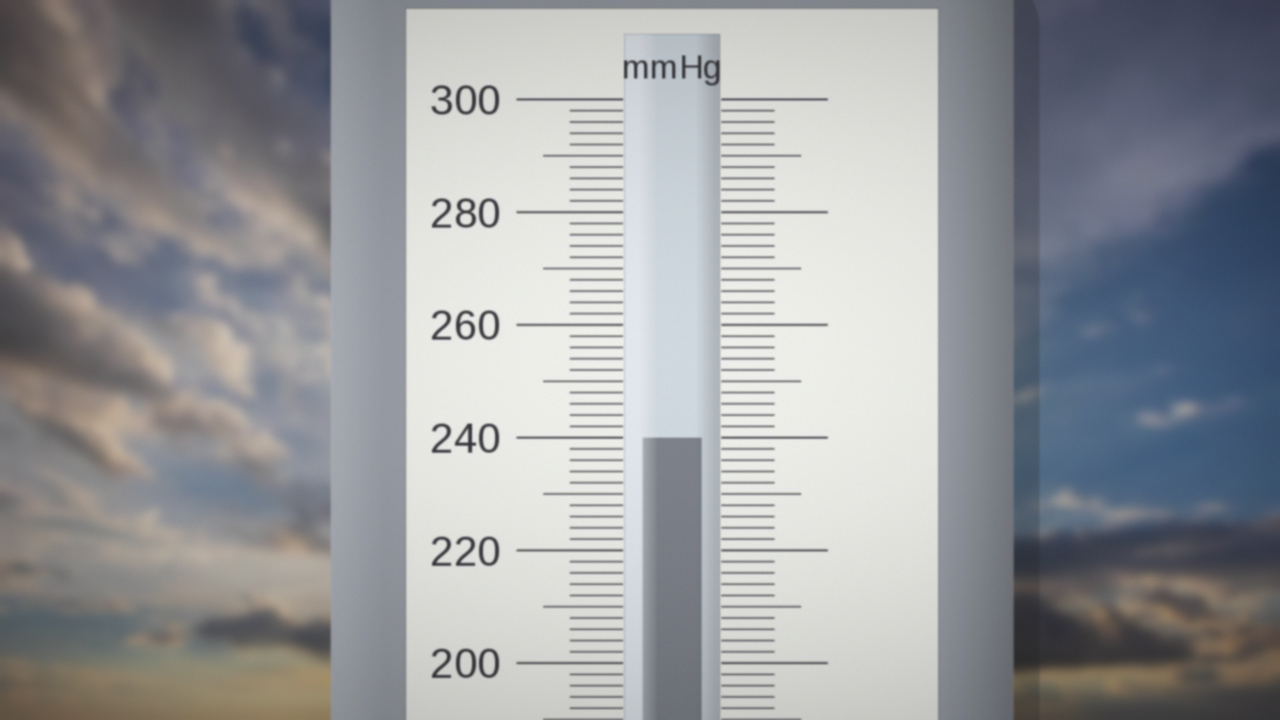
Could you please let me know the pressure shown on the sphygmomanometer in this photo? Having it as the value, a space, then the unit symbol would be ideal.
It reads 240 mmHg
